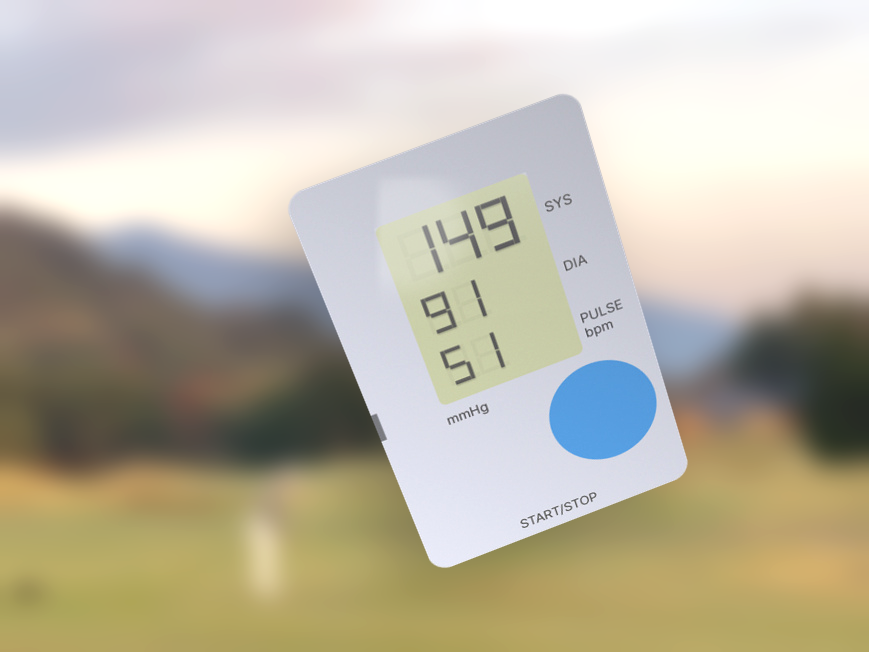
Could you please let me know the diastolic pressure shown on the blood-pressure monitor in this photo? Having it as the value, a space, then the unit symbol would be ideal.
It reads 91 mmHg
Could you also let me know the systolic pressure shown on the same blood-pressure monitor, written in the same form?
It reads 149 mmHg
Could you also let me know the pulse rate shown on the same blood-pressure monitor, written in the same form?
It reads 51 bpm
